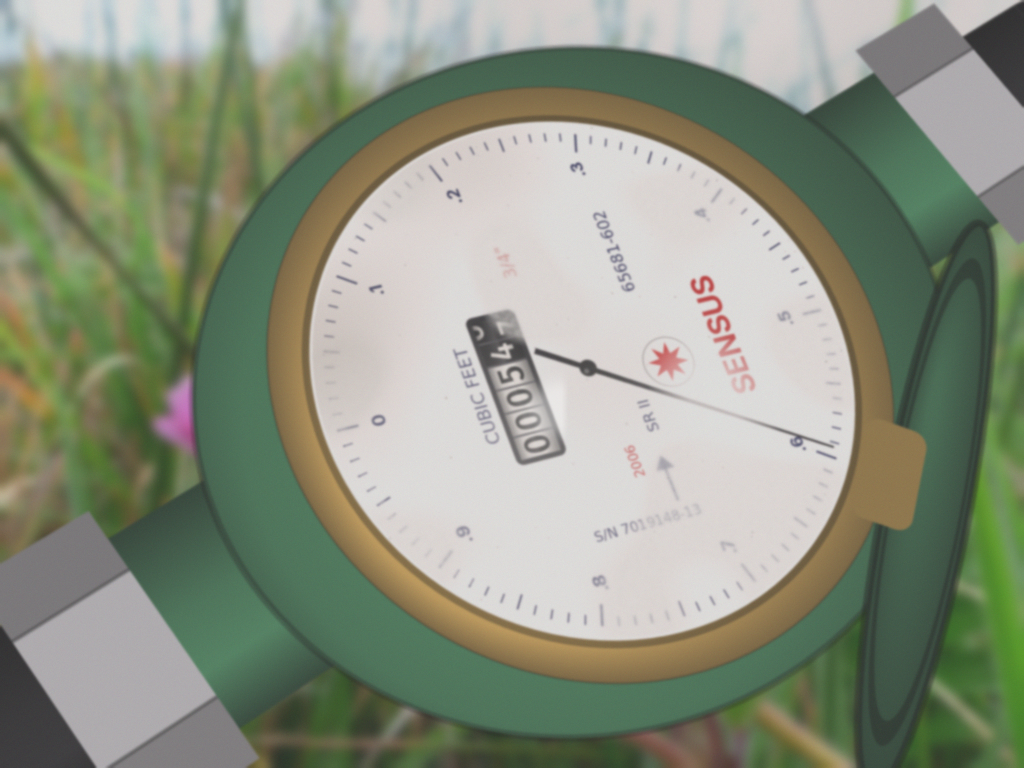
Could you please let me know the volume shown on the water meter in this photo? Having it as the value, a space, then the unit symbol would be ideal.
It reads 546.59 ft³
